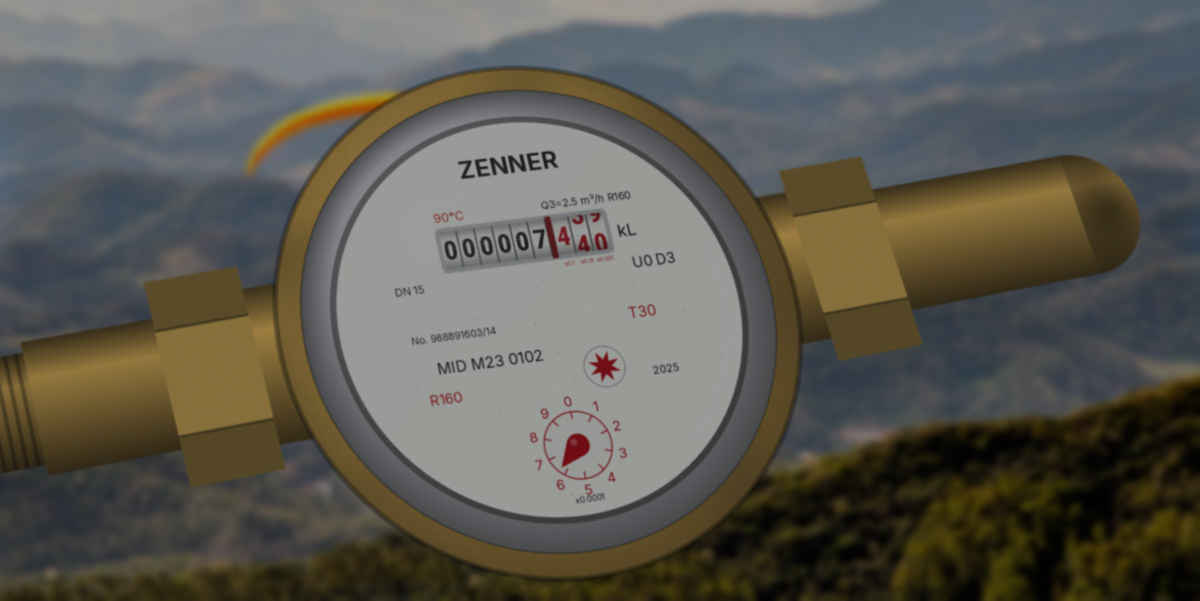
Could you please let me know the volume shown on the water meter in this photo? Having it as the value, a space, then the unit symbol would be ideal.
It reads 7.4396 kL
